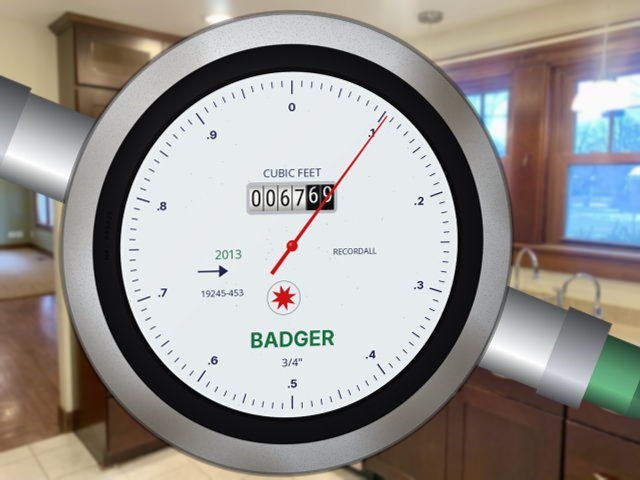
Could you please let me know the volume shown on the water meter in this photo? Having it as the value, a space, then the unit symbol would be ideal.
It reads 6769.10 ft³
